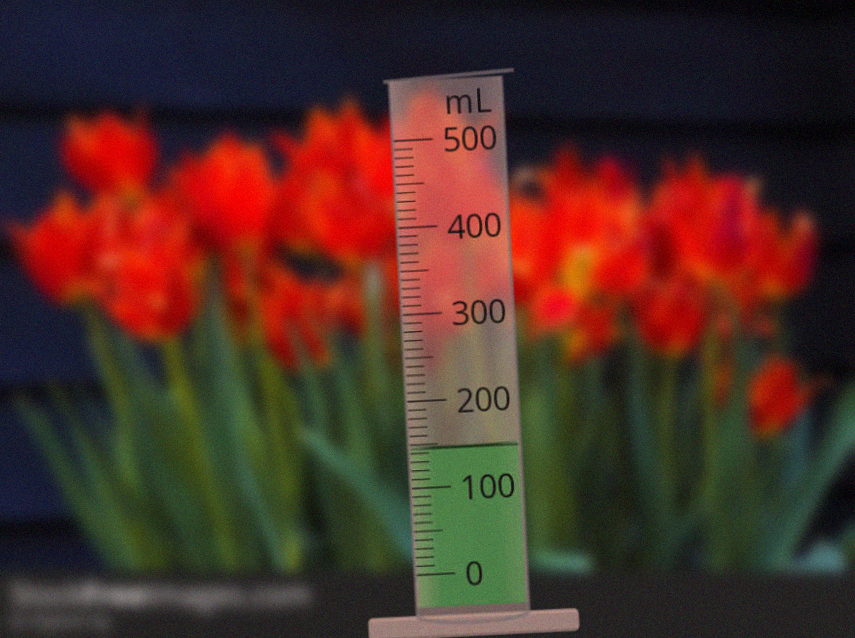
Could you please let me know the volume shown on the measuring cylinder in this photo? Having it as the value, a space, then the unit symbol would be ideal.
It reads 145 mL
